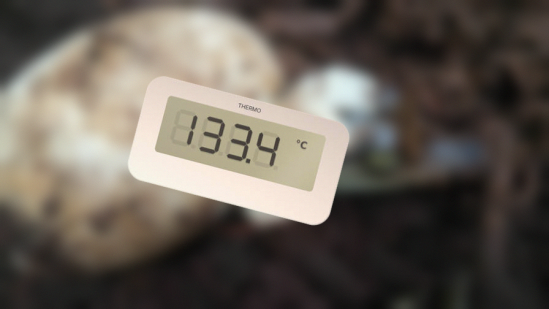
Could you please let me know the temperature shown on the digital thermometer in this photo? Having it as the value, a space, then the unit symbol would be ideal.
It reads 133.4 °C
